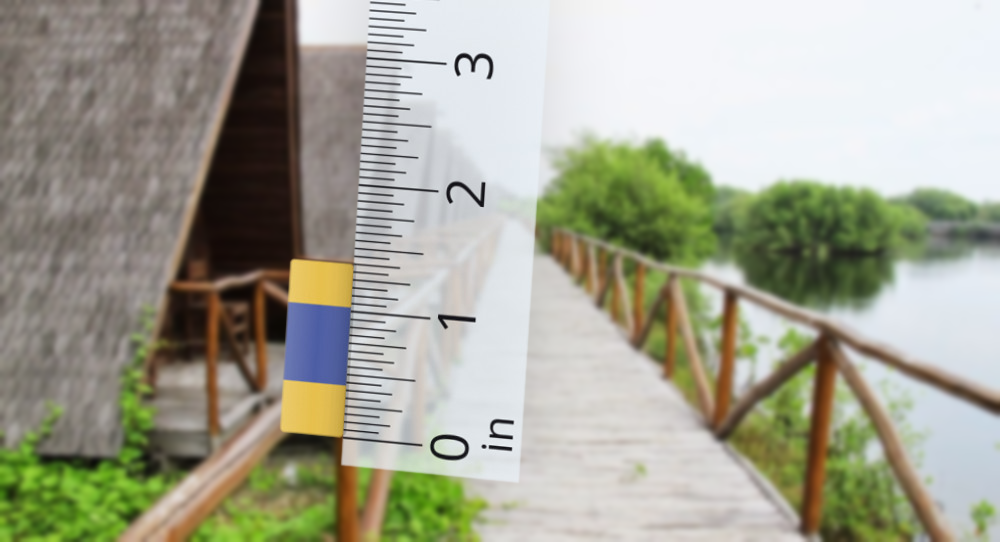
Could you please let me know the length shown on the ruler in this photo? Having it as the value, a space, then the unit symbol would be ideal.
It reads 1.375 in
